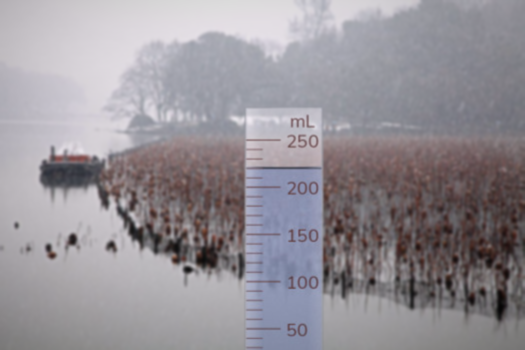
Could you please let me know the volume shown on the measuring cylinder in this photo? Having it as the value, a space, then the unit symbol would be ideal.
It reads 220 mL
